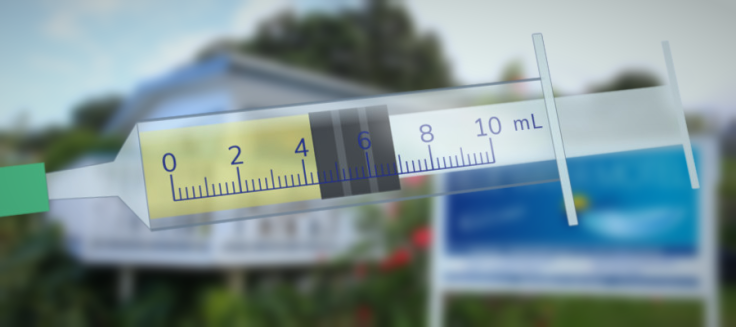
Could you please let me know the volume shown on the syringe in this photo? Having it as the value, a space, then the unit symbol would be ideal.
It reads 4.4 mL
